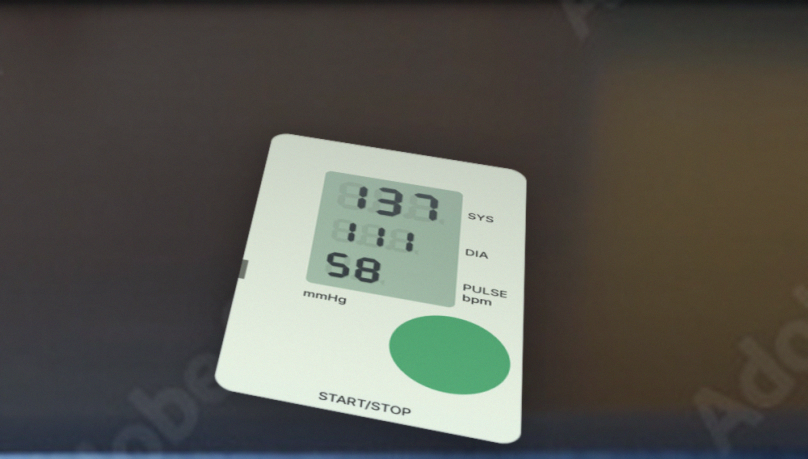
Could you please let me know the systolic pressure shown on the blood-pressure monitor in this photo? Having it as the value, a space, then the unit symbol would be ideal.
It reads 137 mmHg
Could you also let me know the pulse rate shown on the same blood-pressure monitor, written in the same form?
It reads 58 bpm
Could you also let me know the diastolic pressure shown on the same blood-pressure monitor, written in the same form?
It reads 111 mmHg
